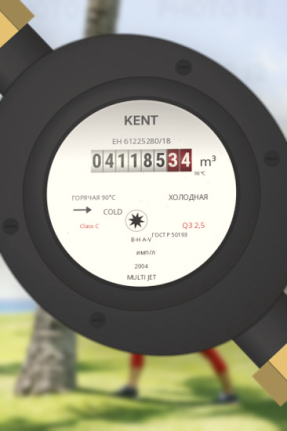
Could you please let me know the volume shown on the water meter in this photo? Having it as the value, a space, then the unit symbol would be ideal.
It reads 41185.34 m³
